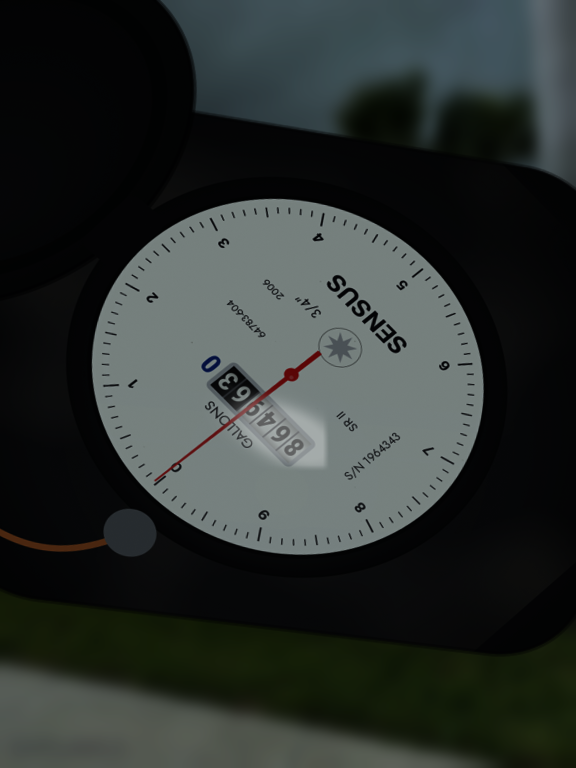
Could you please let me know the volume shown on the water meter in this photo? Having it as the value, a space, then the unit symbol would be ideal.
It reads 8649630.0 gal
